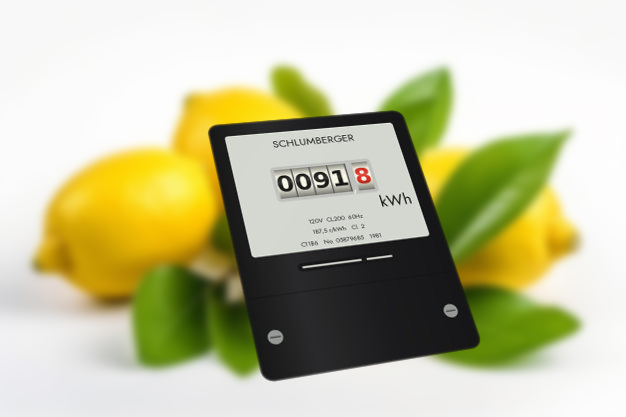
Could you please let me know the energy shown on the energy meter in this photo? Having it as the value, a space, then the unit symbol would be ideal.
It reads 91.8 kWh
